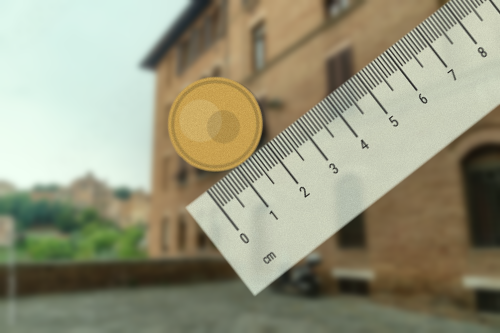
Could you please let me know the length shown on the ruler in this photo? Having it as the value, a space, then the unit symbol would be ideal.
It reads 2.5 cm
